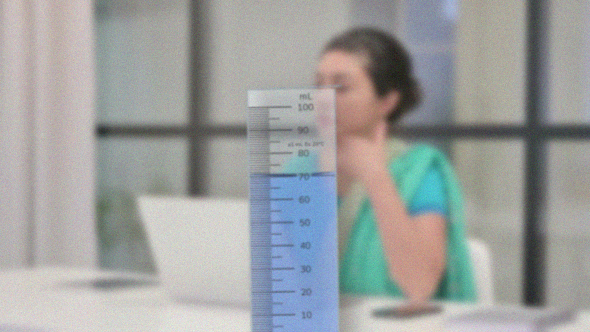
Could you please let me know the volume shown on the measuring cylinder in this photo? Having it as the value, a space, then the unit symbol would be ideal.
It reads 70 mL
